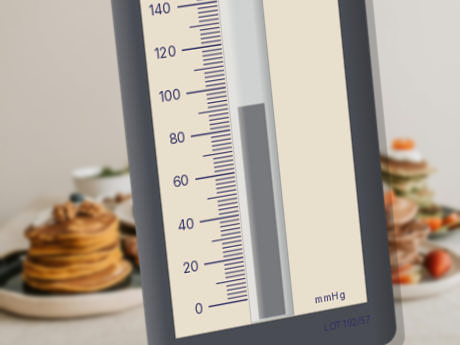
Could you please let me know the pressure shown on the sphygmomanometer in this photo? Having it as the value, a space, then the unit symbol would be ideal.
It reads 90 mmHg
